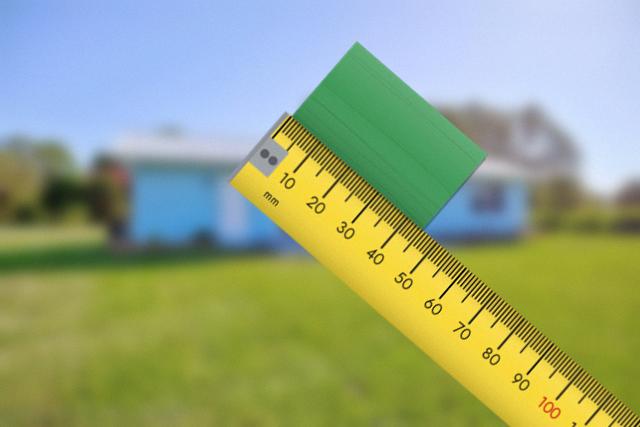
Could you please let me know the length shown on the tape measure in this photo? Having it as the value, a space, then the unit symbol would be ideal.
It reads 45 mm
